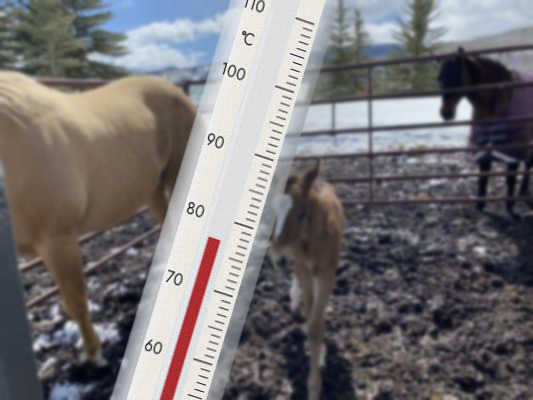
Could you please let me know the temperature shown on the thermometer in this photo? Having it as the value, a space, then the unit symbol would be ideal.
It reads 77 °C
